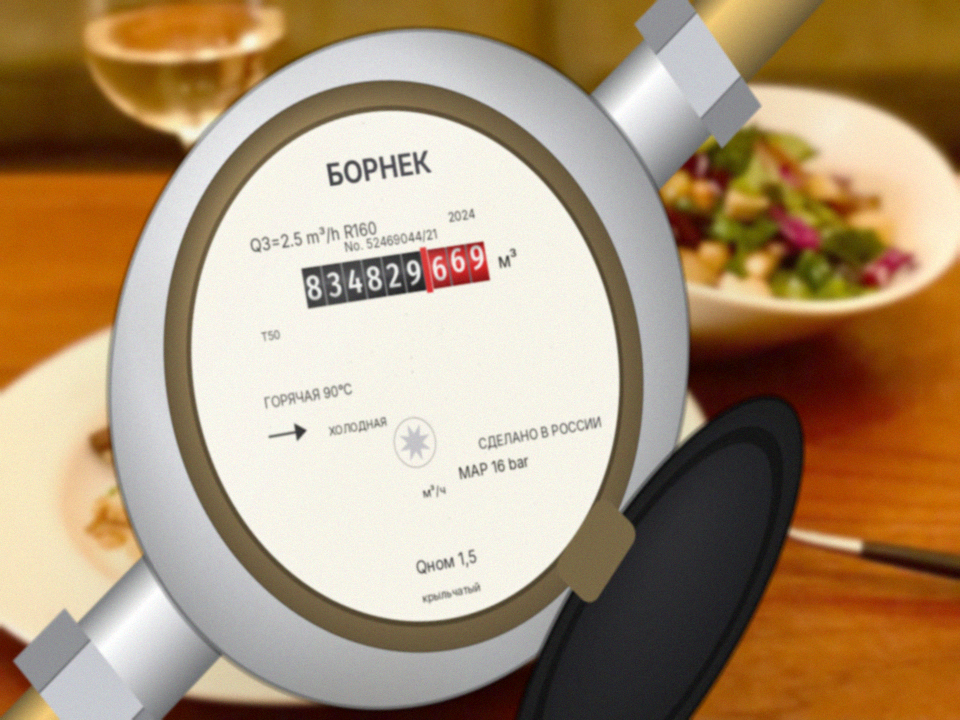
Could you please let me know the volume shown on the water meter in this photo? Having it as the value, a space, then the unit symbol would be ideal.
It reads 834829.669 m³
